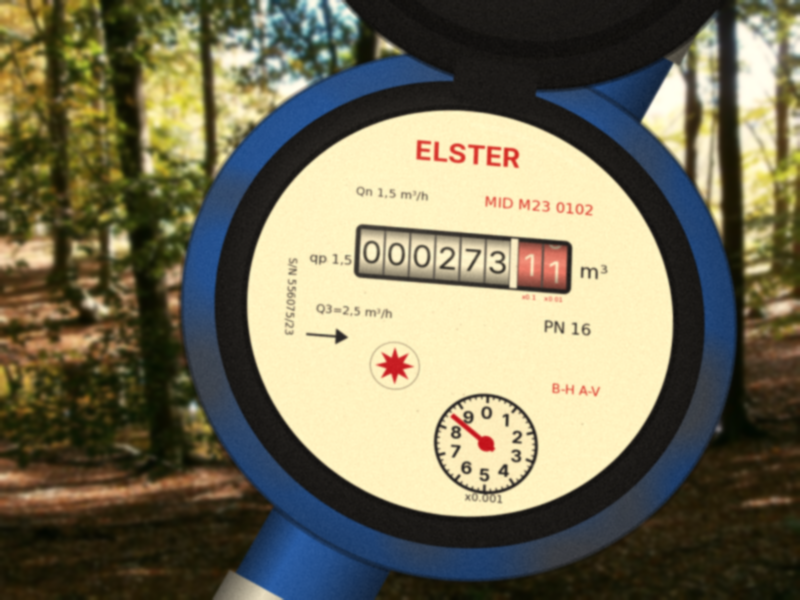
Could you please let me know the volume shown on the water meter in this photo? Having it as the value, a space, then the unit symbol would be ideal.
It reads 273.108 m³
